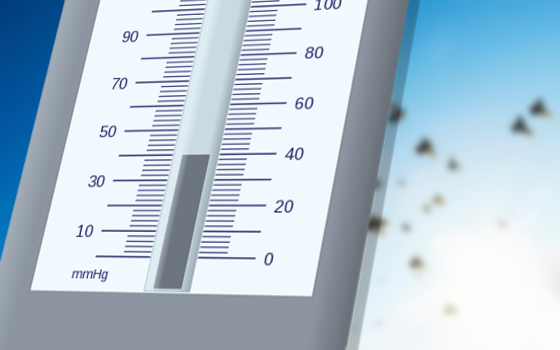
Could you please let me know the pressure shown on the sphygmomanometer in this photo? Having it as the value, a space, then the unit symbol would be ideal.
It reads 40 mmHg
